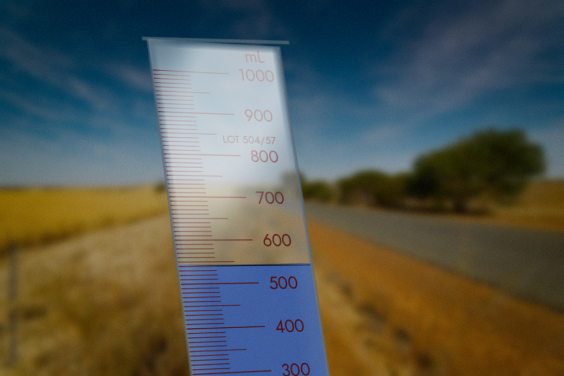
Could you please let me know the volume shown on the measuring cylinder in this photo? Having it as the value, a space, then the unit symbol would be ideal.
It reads 540 mL
